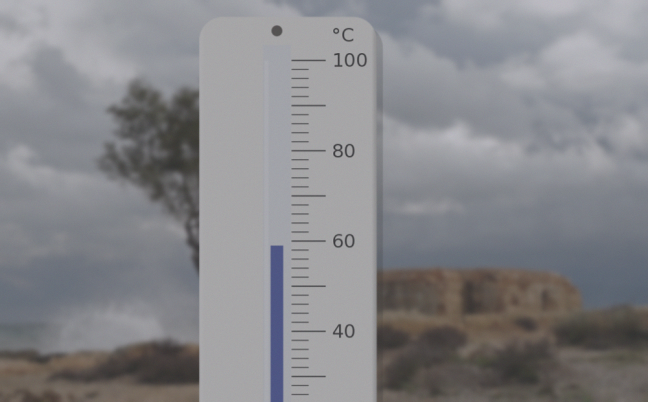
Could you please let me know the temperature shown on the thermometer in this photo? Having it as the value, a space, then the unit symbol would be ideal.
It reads 59 °C
